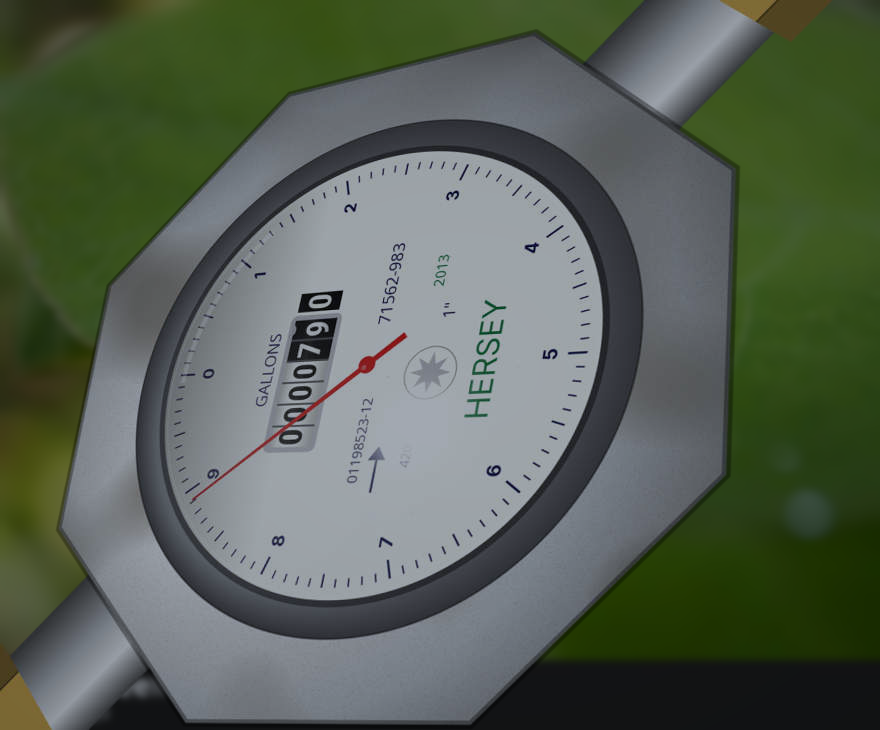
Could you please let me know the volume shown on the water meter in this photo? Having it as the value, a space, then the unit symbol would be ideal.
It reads 788.9 gal
